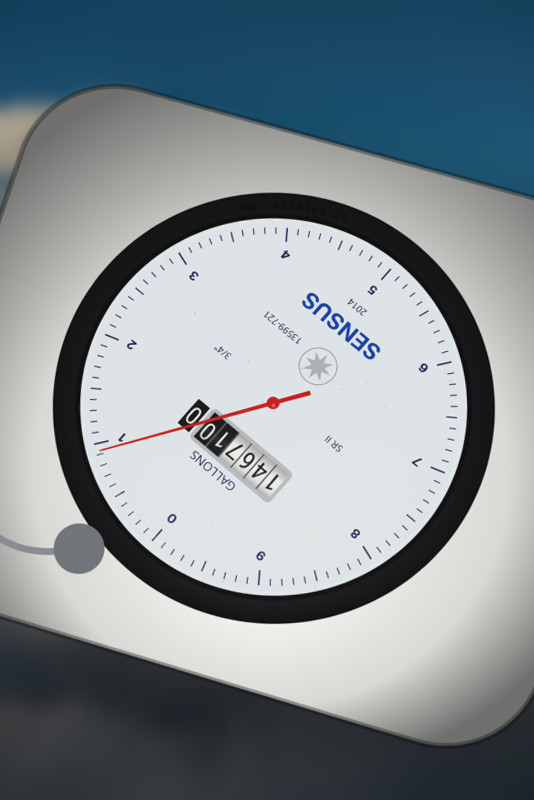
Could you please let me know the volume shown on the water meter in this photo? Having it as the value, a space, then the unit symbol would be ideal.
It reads 1467100.9 gal
